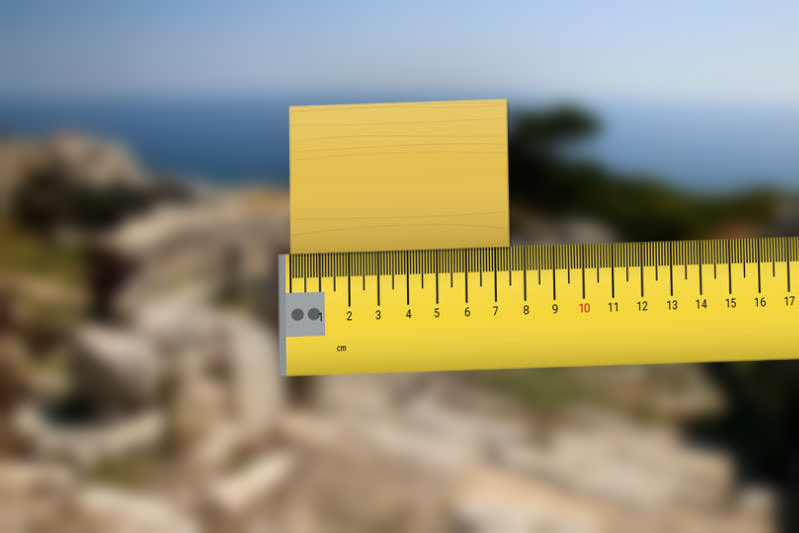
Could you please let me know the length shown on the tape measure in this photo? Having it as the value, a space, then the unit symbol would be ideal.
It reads 7.5 cm
